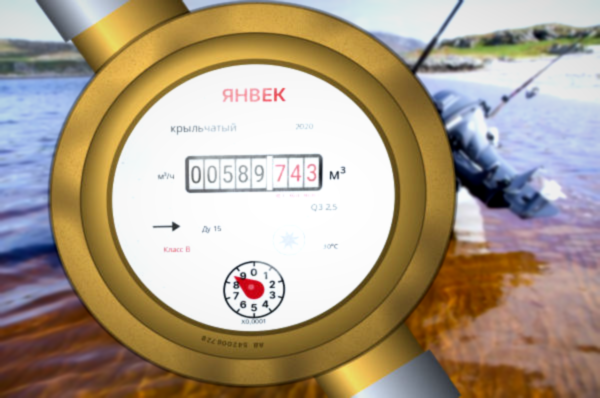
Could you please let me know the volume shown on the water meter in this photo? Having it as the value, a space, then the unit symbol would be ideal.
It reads 589.7438 m³
